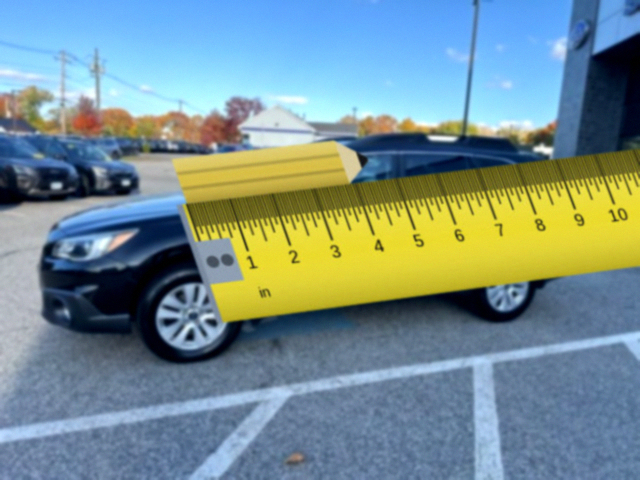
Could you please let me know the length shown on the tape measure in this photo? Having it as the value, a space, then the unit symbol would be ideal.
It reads 4.5 in
